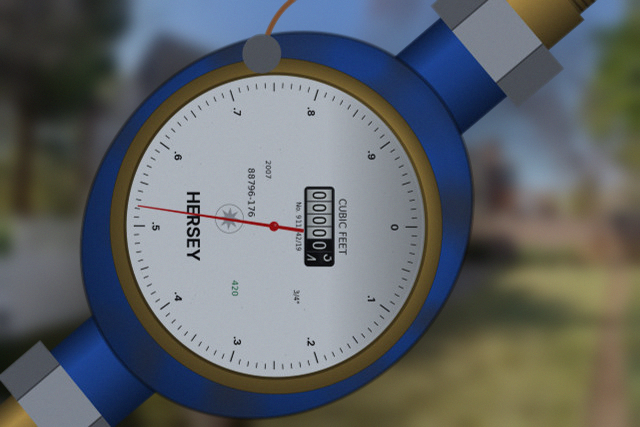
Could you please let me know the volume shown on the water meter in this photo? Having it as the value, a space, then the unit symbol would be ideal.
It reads 3.52 ft³
